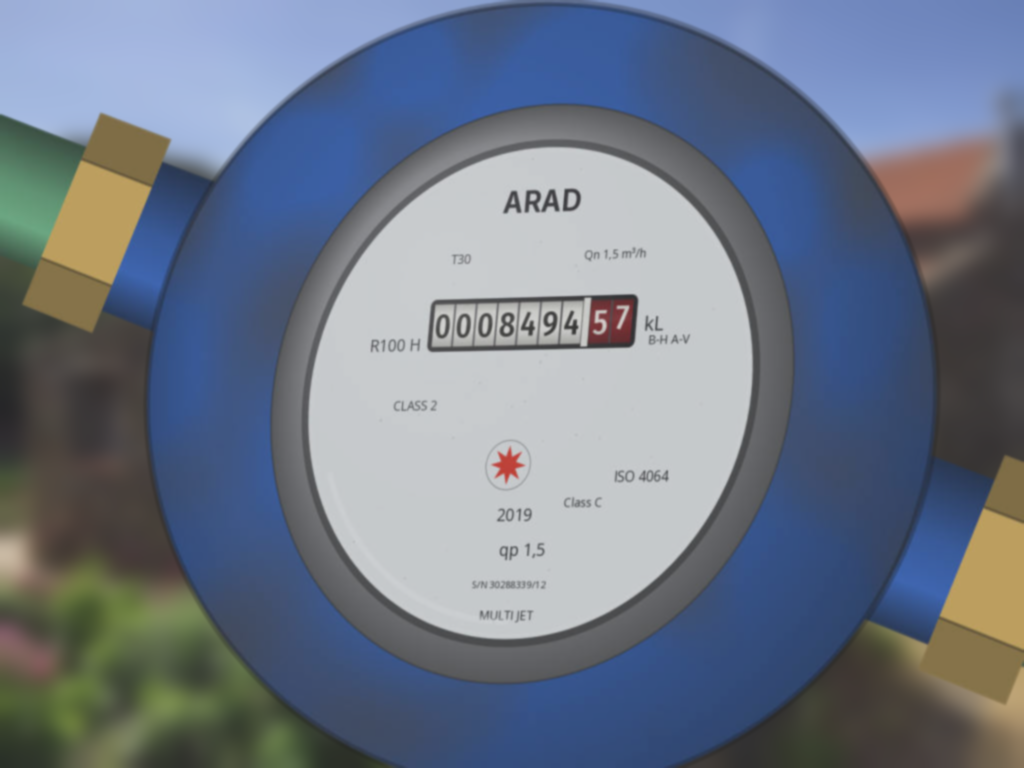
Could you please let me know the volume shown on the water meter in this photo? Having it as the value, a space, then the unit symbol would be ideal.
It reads 8494.57 kL
